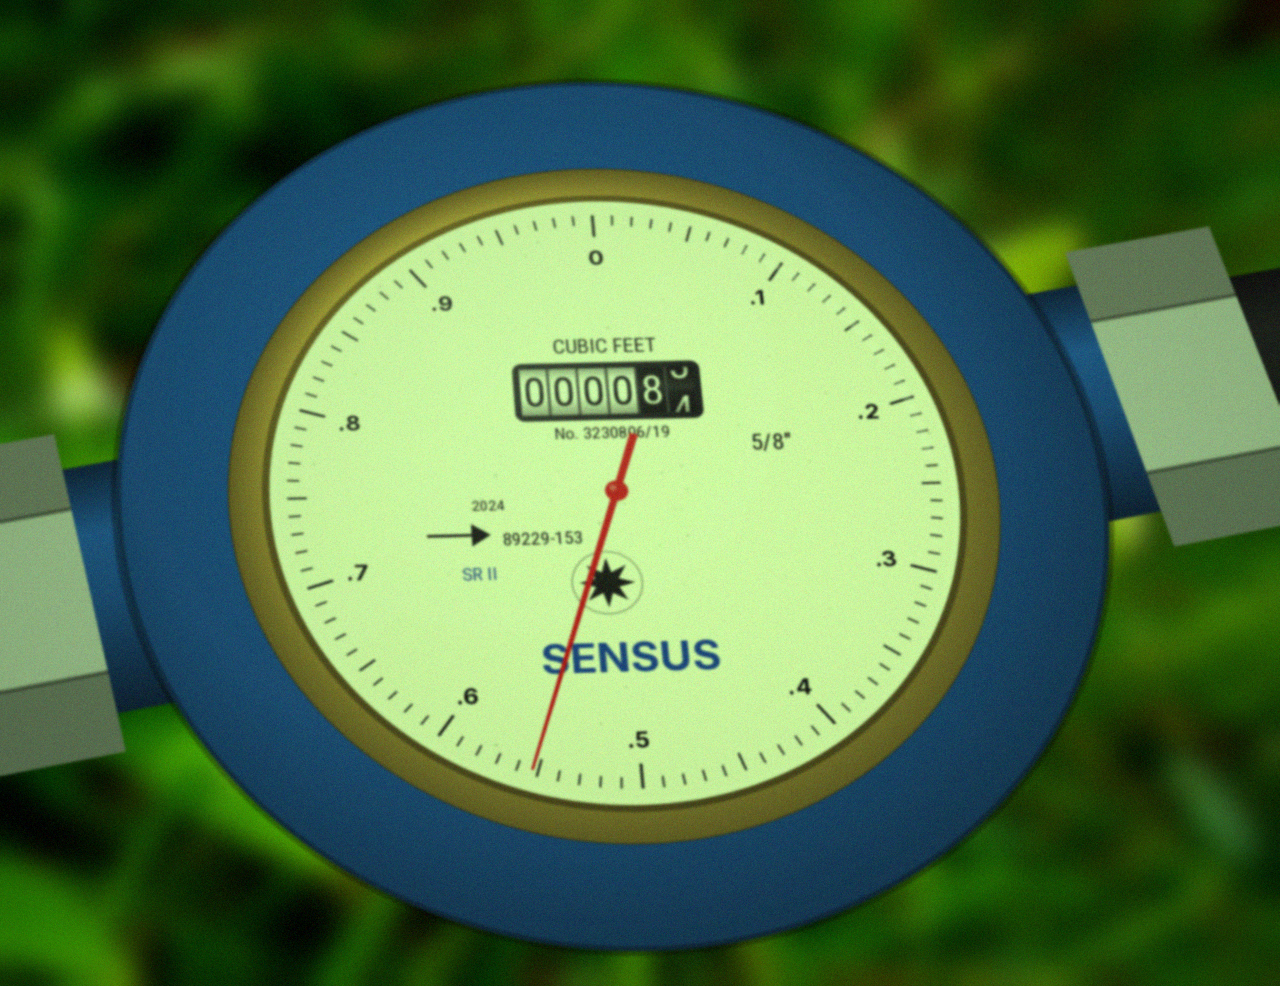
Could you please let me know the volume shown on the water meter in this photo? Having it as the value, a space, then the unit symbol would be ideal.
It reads 83.55 ft³
